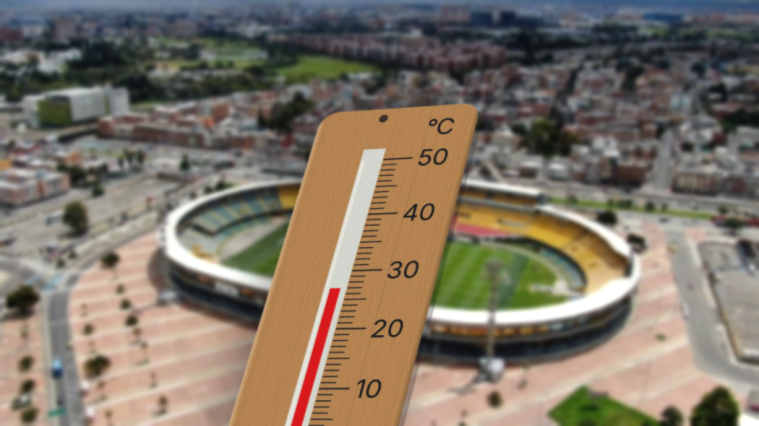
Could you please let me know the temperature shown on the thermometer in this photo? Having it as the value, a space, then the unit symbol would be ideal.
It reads 27 °C
